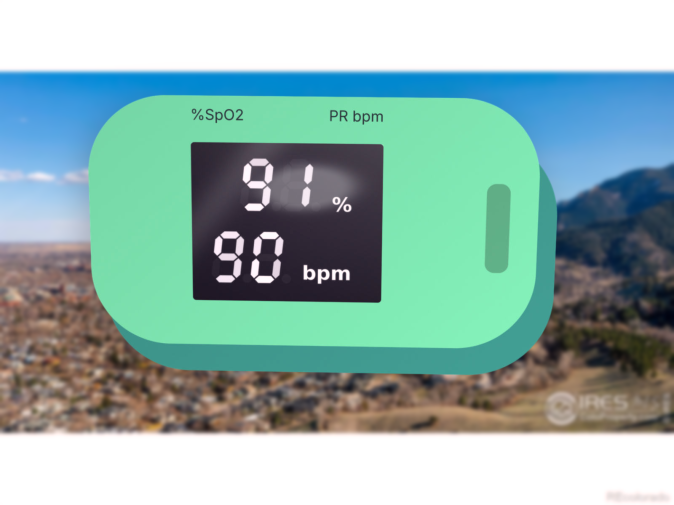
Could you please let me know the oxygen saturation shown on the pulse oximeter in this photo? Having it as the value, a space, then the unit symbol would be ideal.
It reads 91 %
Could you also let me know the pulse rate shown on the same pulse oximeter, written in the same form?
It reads 90 bpm
